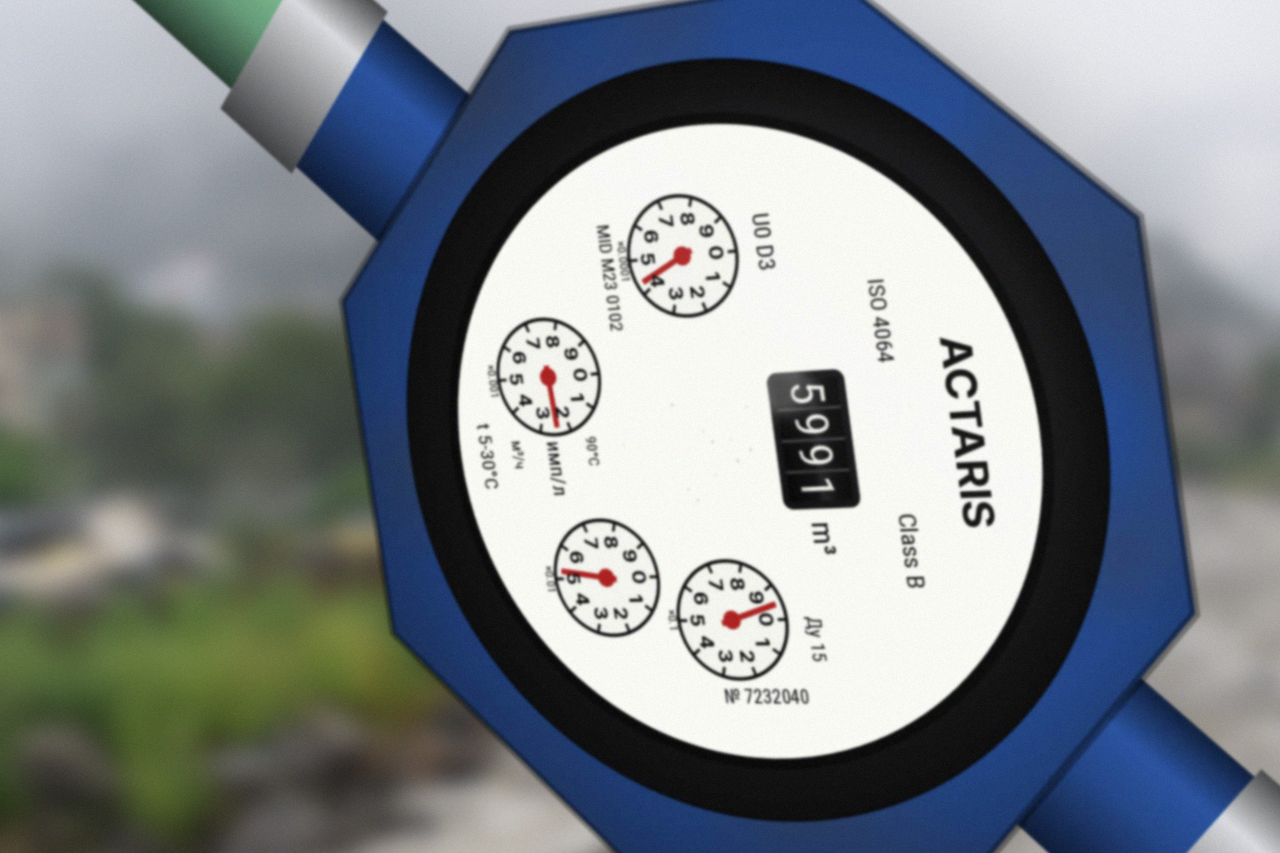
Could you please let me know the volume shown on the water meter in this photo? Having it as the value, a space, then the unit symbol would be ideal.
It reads 5990.9524 m³
